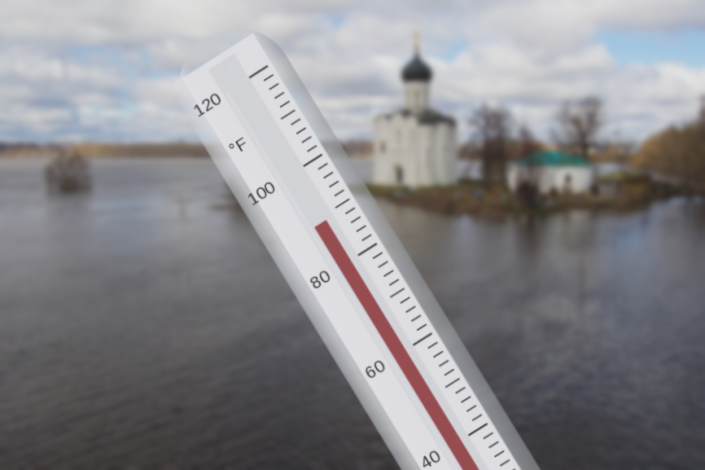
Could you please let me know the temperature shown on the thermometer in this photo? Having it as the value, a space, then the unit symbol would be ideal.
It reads 89 °F
